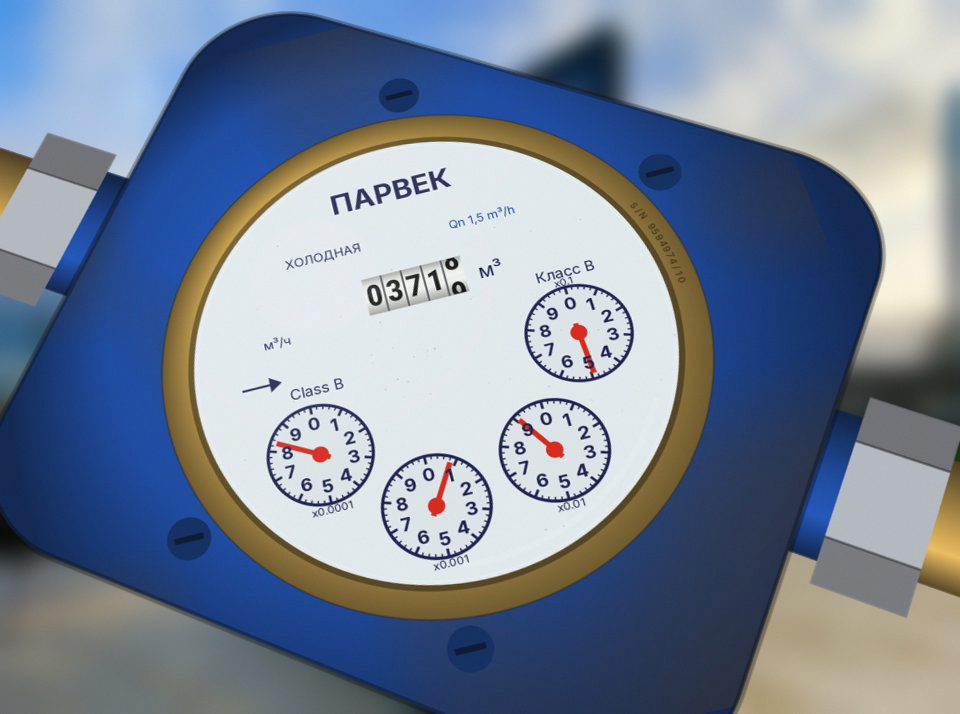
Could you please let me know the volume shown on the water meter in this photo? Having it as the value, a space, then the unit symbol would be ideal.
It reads 3718.4908 m³
